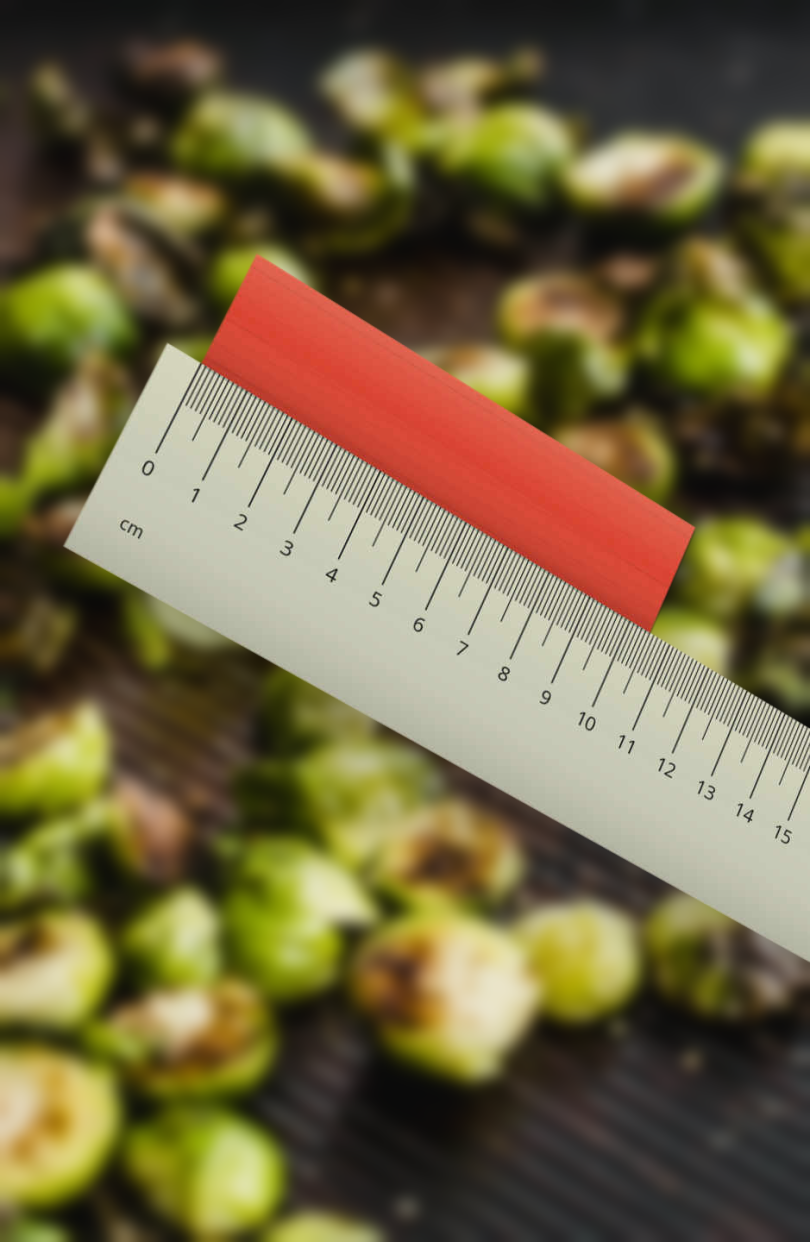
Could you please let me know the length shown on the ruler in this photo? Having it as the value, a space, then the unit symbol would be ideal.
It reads 10.5 cm
